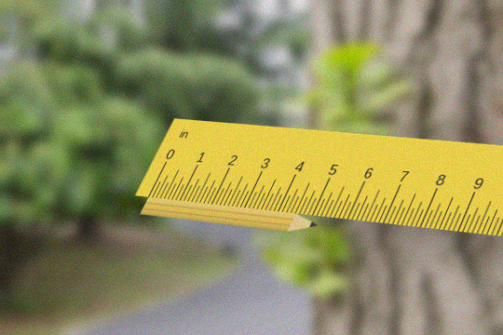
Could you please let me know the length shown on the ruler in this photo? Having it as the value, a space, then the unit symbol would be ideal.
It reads 5.25 in
